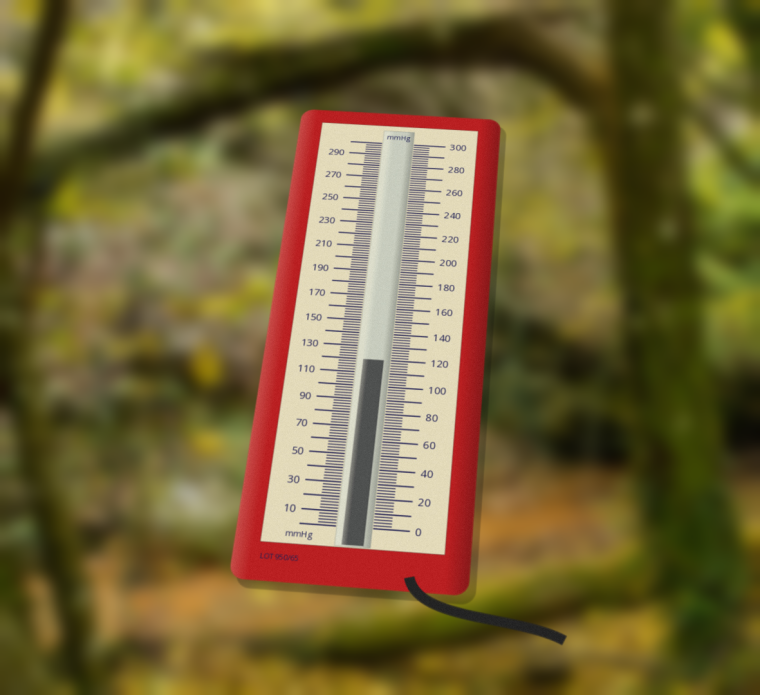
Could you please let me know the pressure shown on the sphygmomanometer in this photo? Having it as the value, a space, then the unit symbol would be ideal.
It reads 120 mmHg
